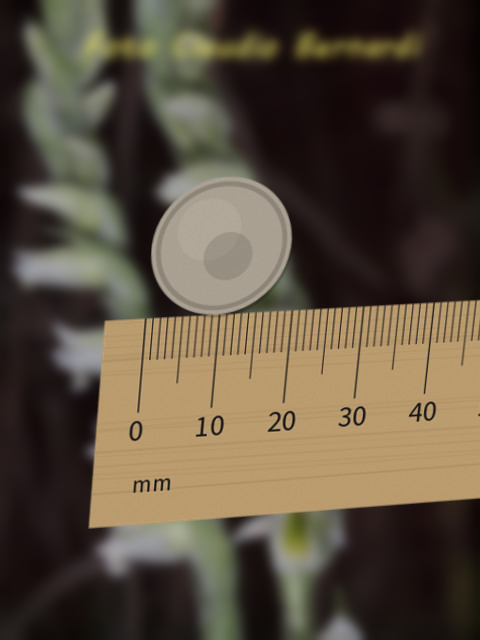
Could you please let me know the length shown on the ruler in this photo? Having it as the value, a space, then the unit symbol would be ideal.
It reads 19 mm
